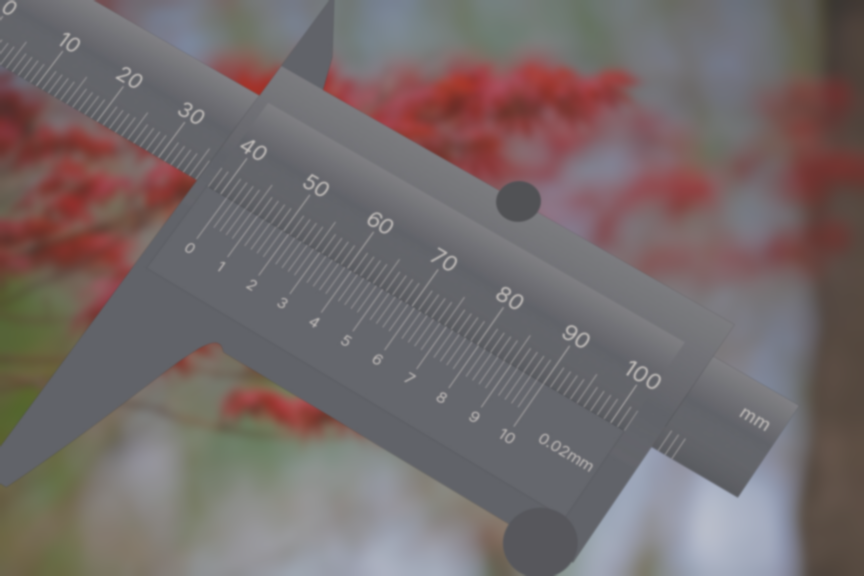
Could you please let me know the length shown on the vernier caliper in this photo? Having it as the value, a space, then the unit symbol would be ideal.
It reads 41.0 mm
